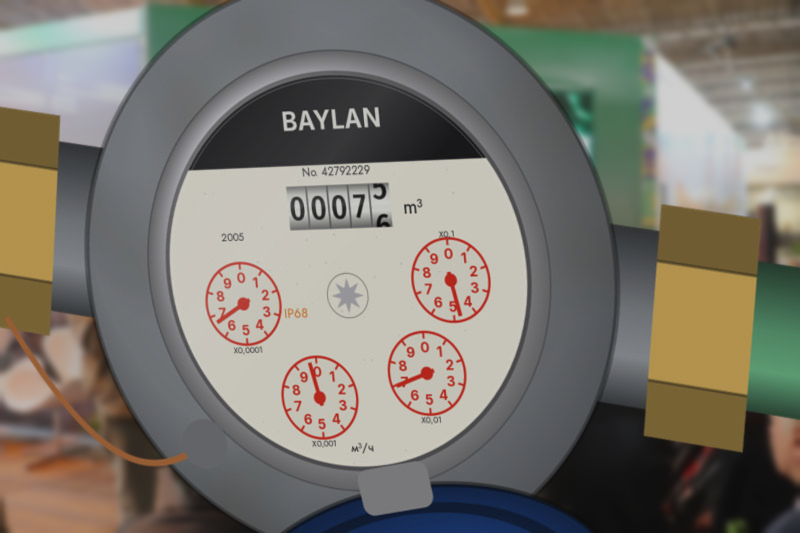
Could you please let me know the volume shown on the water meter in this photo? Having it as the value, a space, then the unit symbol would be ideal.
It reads 75.4696 m³
